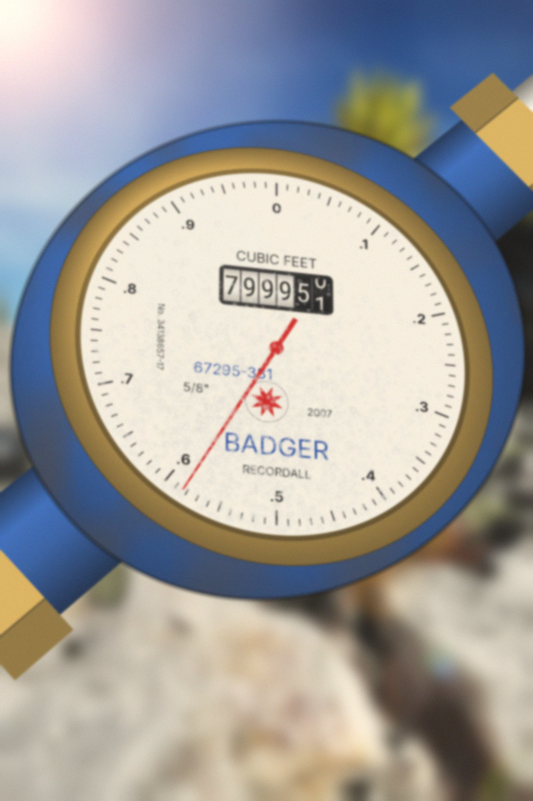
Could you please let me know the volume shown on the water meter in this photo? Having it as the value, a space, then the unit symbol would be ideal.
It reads 799950.58 ft³
